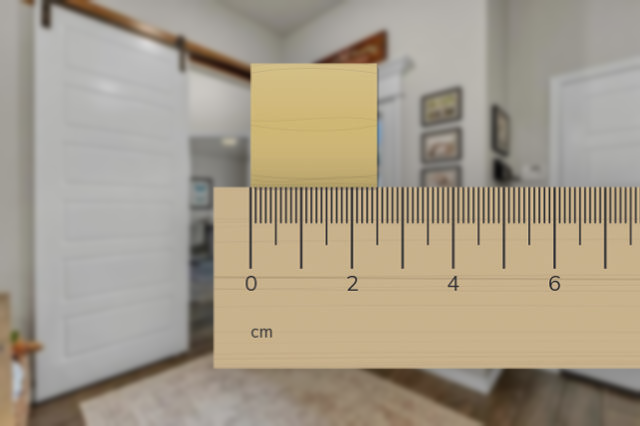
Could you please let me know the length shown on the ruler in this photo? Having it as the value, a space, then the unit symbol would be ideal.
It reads 2.5 cm
